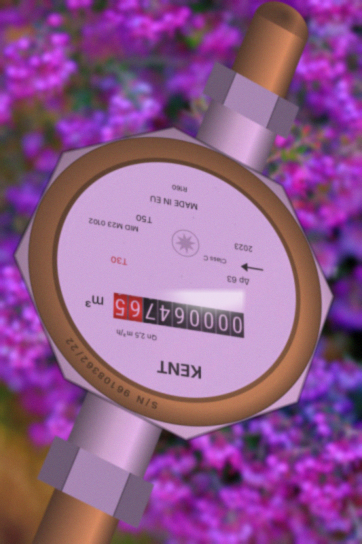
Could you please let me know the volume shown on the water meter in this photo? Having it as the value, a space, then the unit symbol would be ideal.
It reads 647.65 m³
